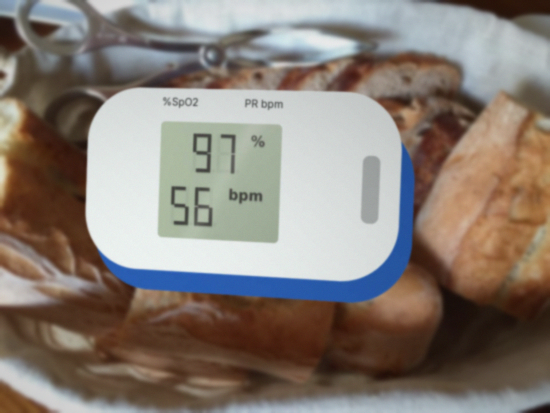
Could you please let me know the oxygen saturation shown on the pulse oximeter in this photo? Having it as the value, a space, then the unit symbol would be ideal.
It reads 97 %
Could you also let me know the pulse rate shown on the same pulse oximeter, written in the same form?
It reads 56 bpm
